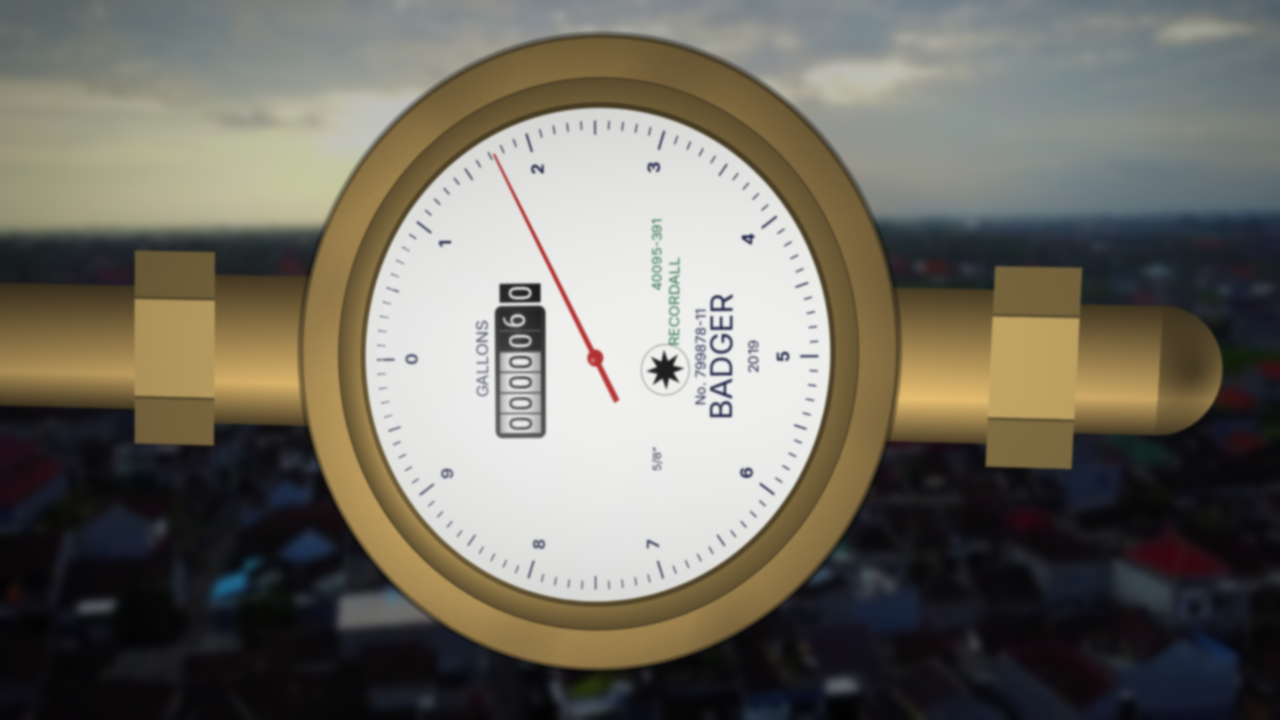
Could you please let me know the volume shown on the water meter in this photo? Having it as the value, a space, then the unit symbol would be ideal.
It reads 61.7 gal
